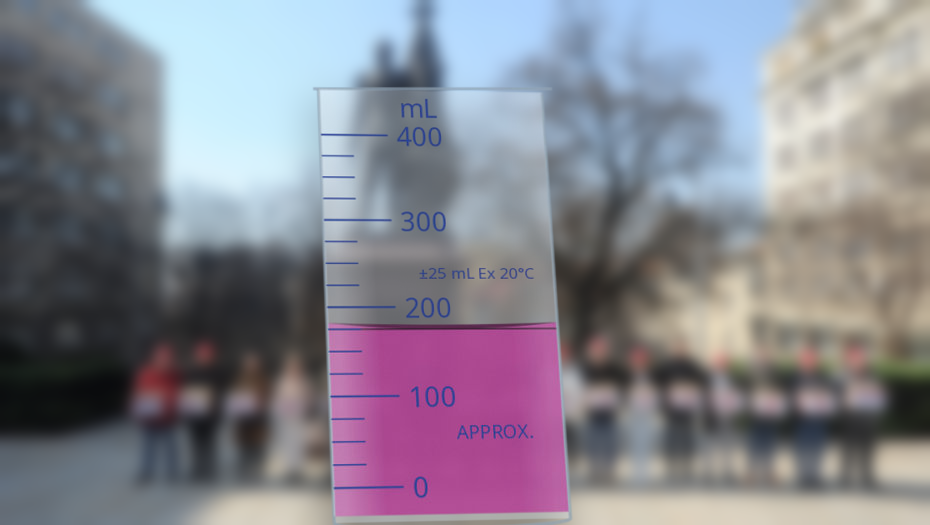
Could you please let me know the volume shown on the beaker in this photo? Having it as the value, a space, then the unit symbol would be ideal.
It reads 175 mL
